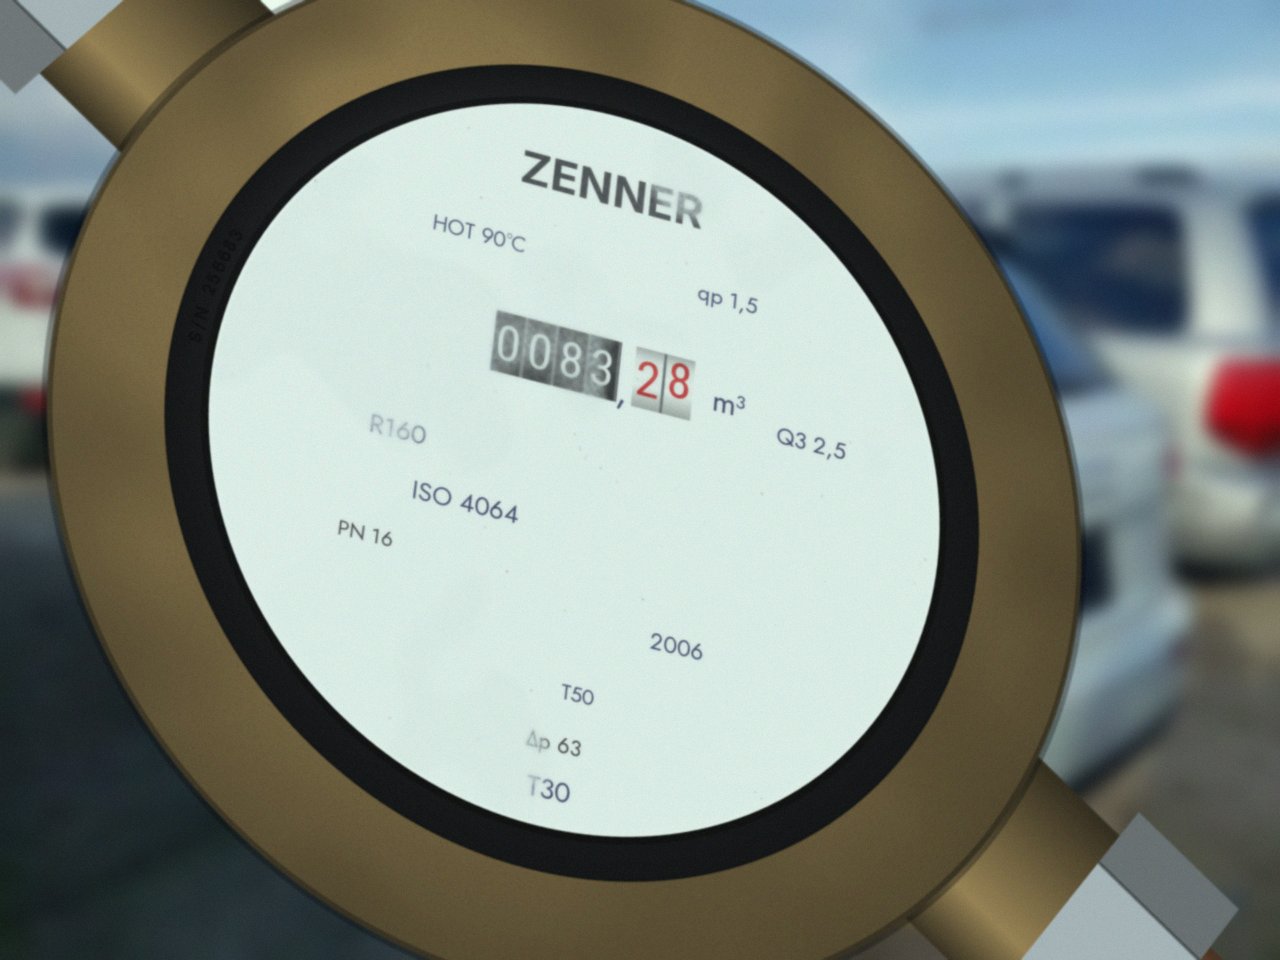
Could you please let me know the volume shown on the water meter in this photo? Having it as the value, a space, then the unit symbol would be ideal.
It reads 83.28 m³
